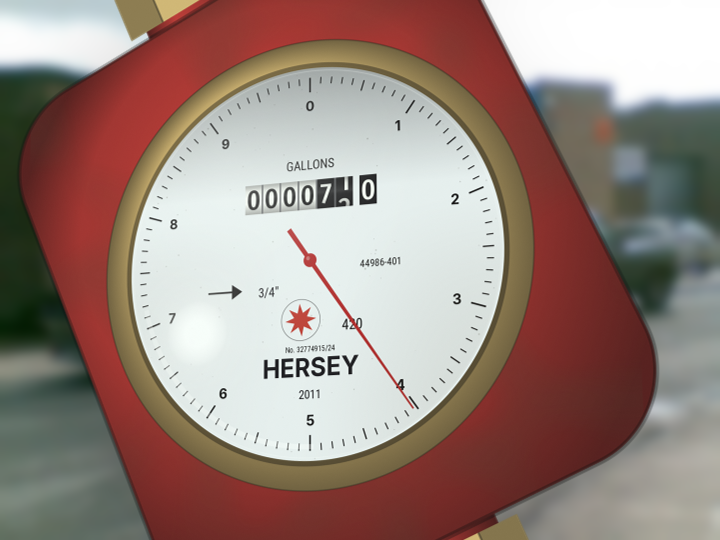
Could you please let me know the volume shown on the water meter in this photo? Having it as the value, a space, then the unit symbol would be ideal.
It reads 714.0 gal
